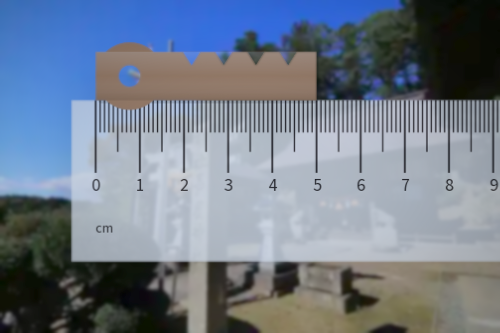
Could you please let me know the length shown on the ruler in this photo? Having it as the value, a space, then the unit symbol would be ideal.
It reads 5 cm
